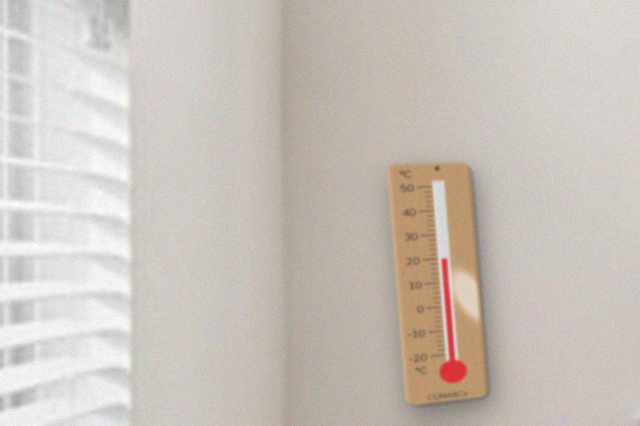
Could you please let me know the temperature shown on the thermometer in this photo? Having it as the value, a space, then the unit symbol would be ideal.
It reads 20 °C
